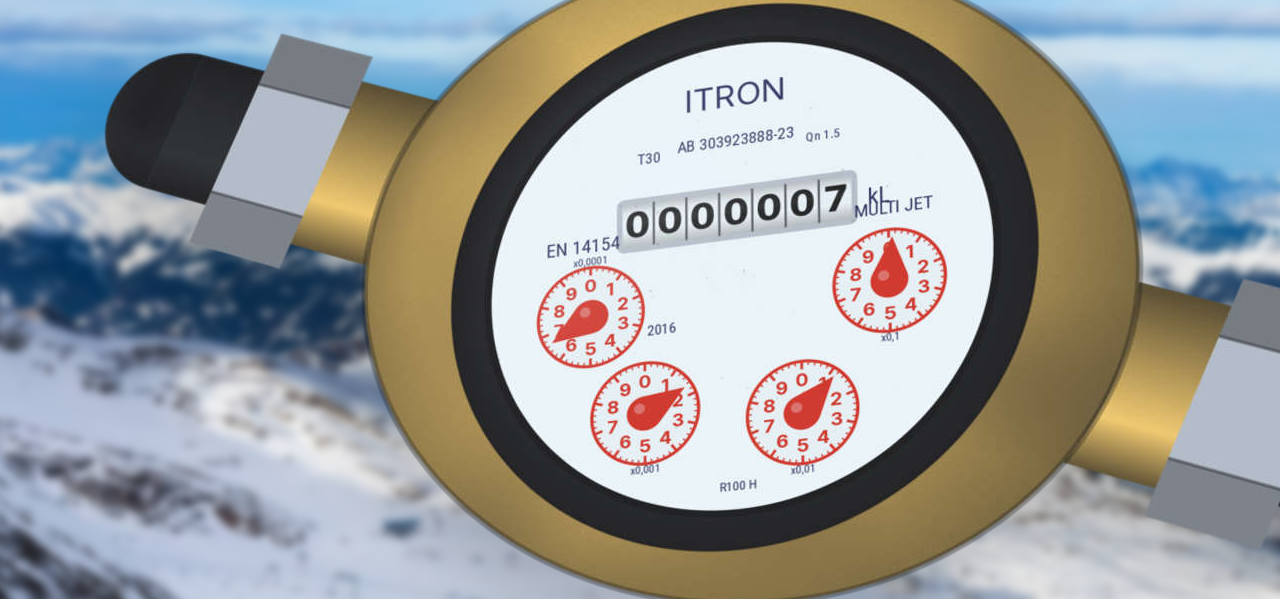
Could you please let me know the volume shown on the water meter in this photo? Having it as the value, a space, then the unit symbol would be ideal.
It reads 7.0116 kL
